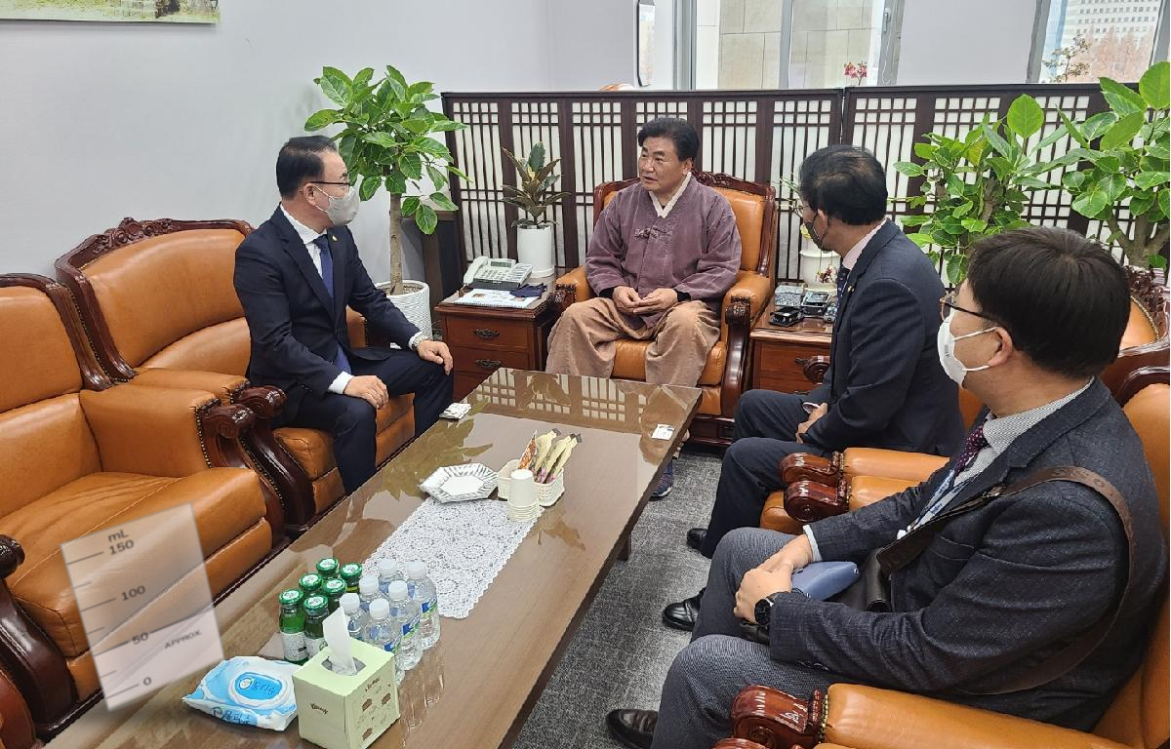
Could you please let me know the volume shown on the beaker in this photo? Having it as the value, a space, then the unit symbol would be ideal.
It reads 50 mL
